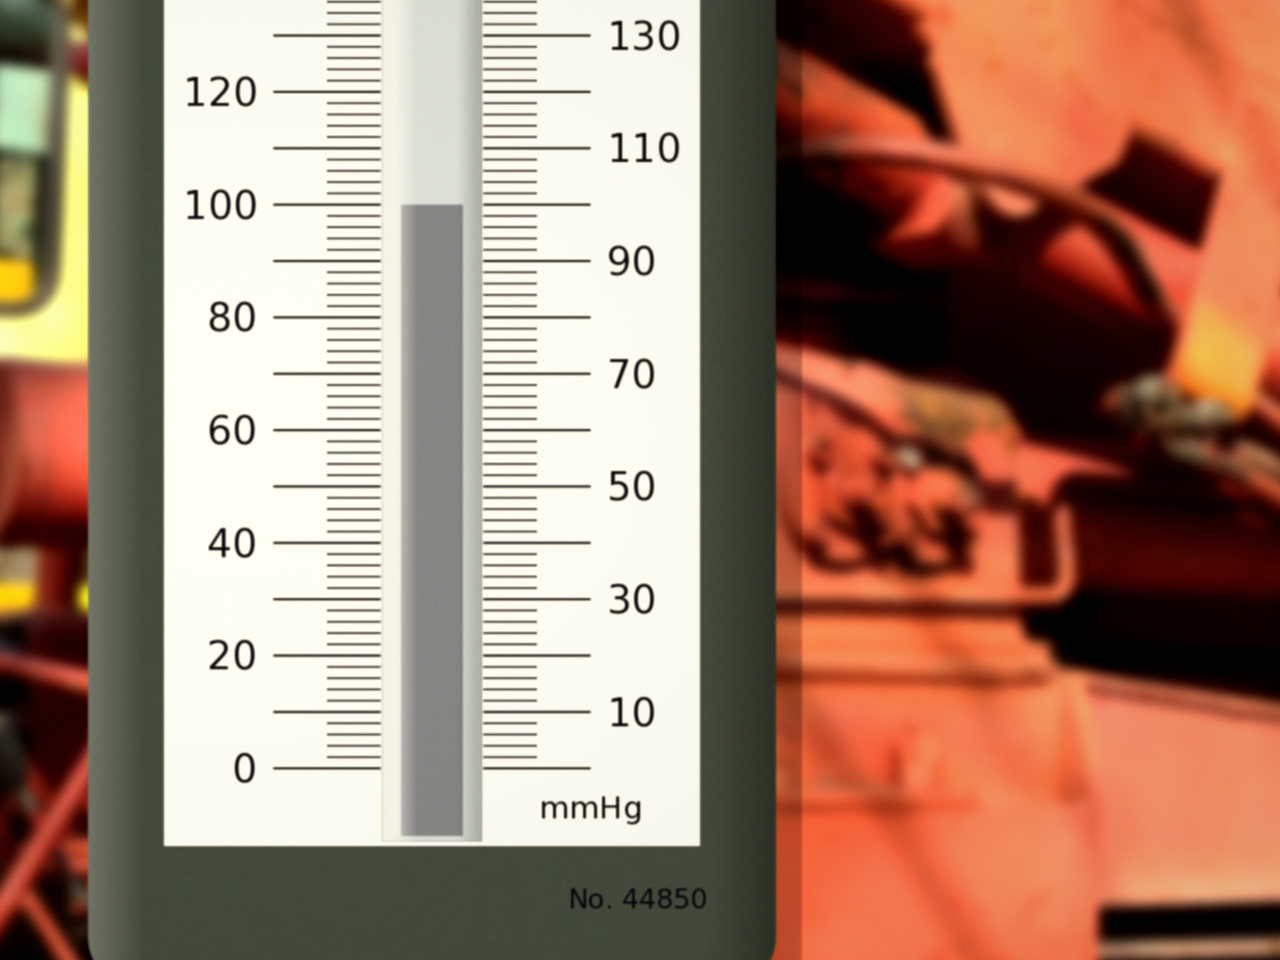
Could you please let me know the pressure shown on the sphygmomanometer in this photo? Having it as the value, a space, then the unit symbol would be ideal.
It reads 100 mmHg
